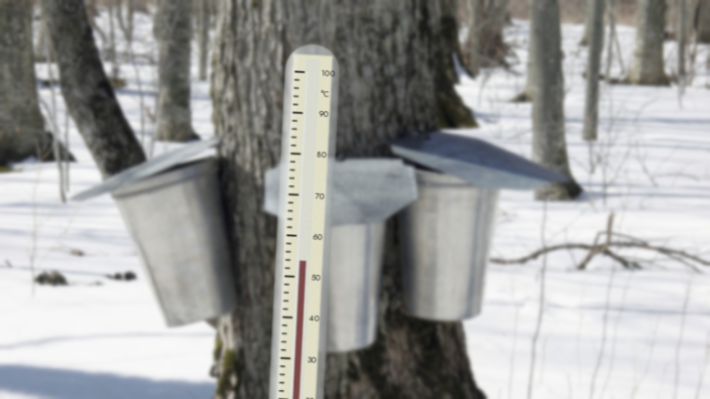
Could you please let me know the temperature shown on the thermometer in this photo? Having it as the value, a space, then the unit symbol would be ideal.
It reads 54 °C
